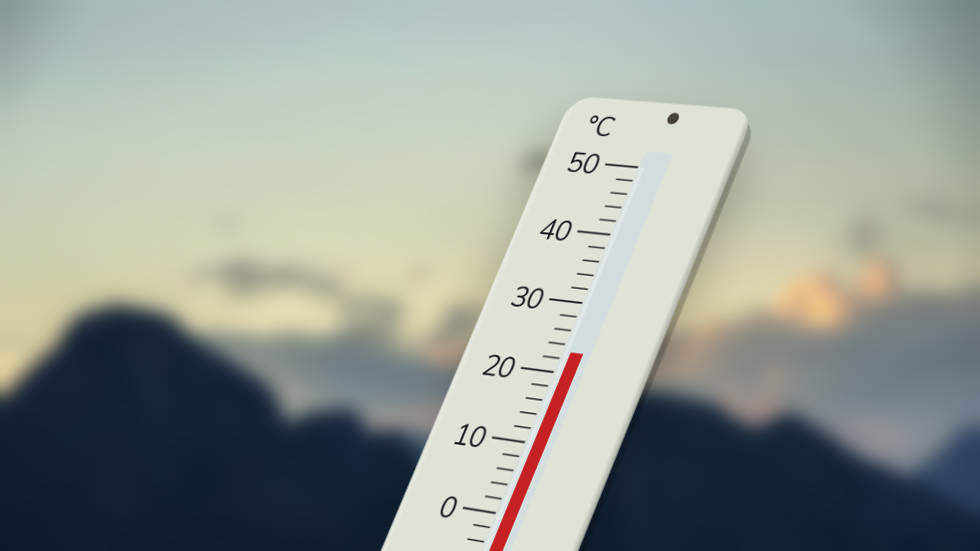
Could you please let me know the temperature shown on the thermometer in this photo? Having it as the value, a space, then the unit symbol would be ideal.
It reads 23 °C
